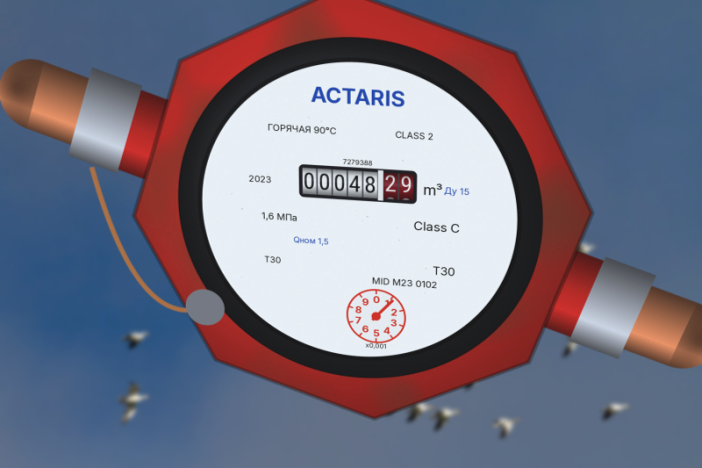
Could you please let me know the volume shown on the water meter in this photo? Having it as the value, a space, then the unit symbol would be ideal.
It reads 48.291 m³
